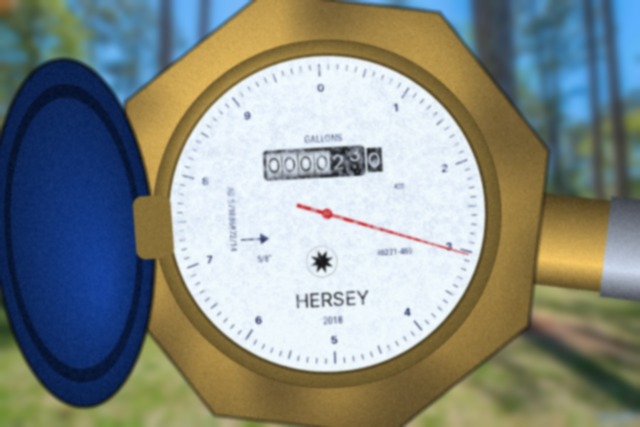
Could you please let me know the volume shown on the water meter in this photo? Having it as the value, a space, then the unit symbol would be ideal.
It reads 233.0 gal
